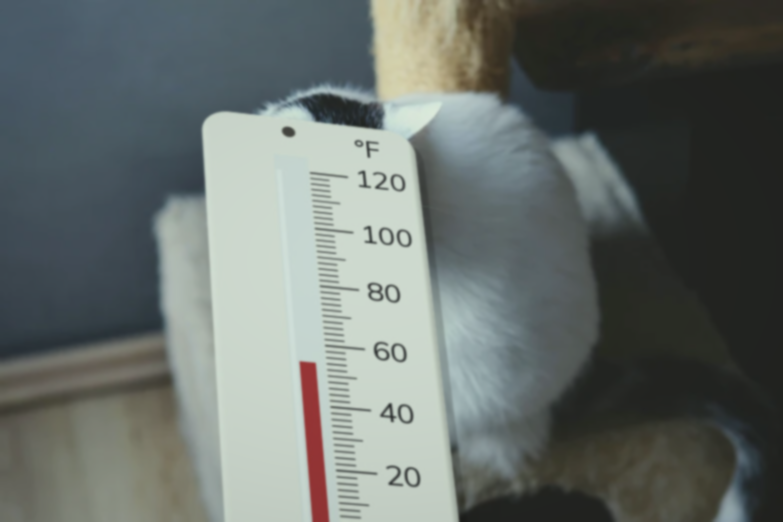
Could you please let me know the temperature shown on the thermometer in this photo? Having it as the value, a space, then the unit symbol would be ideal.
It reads 54 °F
